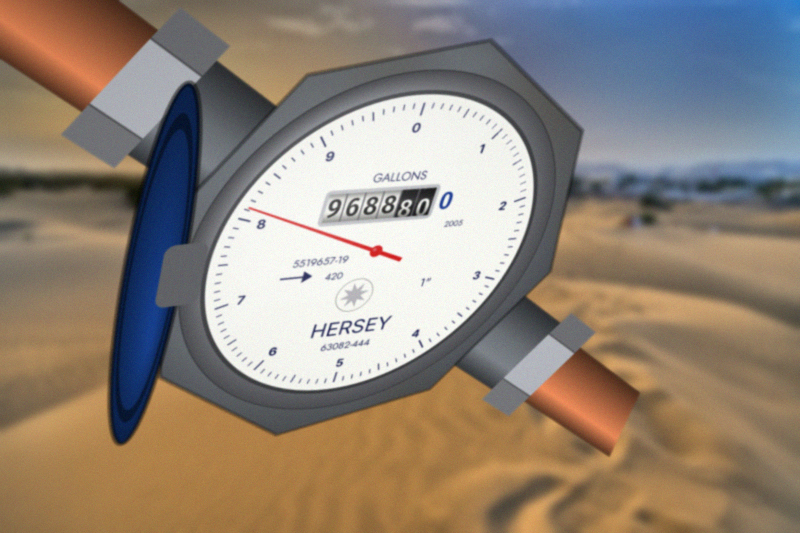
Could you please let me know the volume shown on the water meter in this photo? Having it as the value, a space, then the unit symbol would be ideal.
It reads 9688798.1 gal
